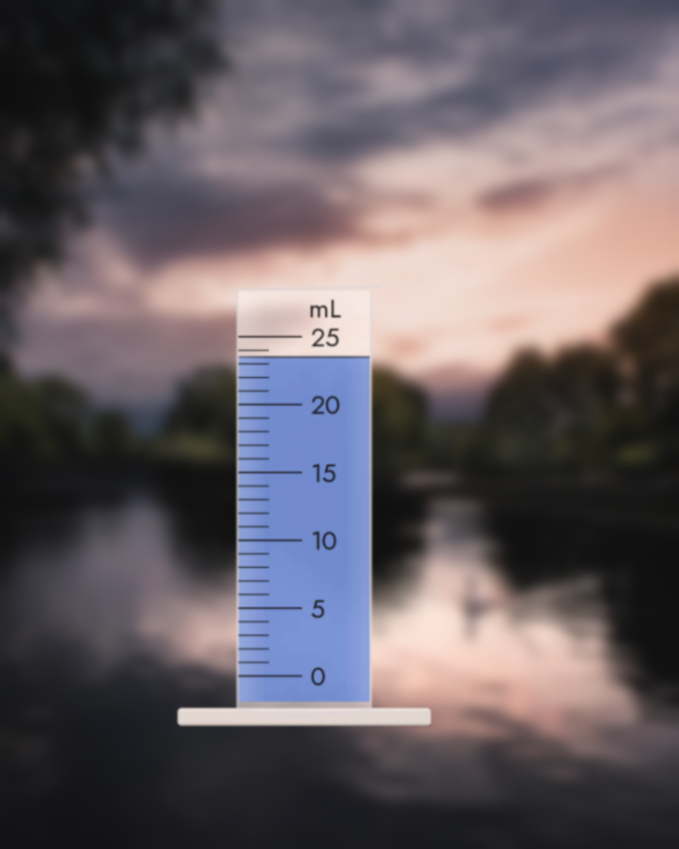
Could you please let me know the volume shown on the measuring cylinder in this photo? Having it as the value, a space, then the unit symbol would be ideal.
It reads 23.5 mL
